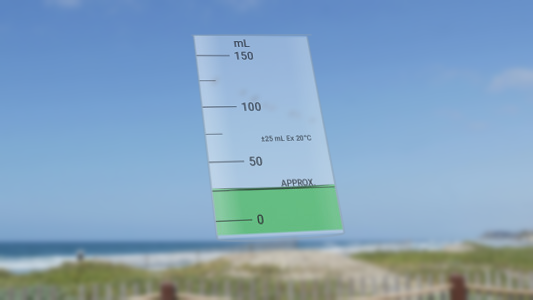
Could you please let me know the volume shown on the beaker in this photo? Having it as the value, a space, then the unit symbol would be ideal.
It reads 25 mL
